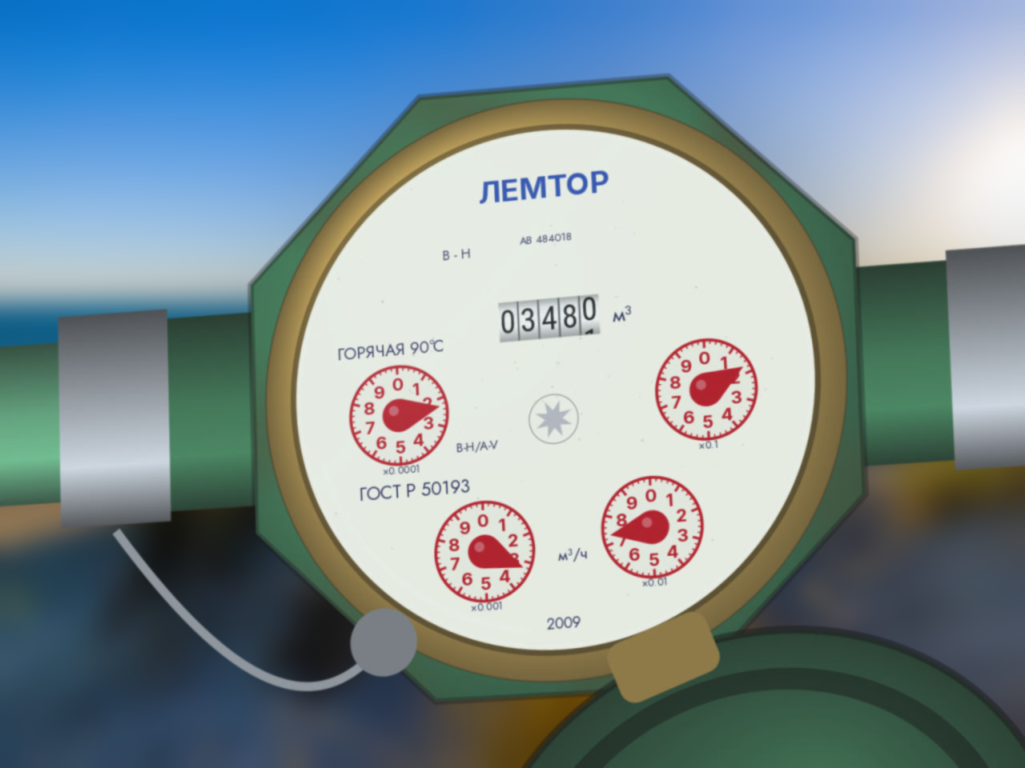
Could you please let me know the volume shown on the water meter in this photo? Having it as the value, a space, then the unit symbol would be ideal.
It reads 3480.1732 m³
